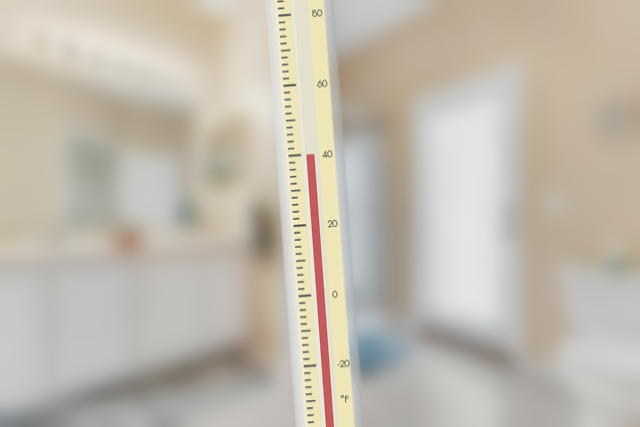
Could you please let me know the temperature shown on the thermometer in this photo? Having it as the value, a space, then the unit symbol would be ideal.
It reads 40 °F
